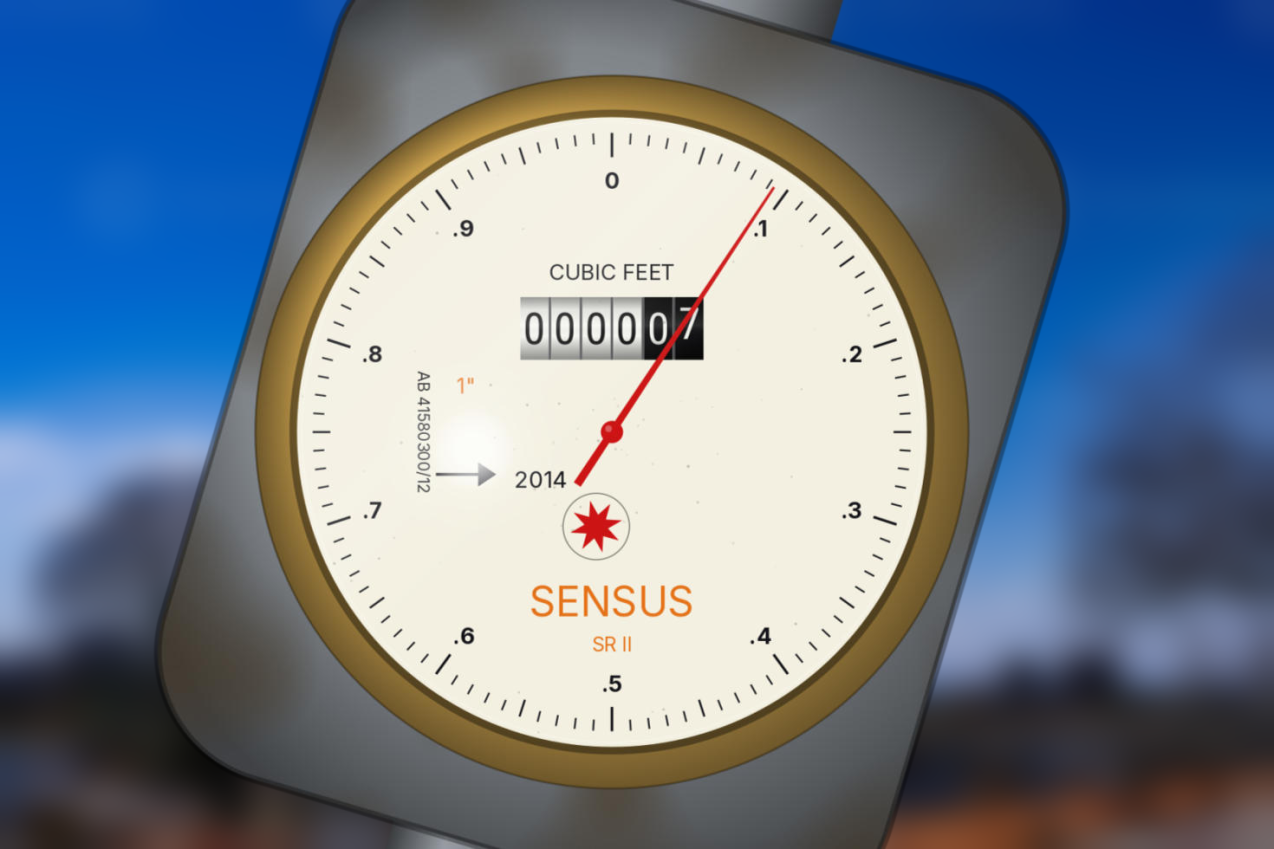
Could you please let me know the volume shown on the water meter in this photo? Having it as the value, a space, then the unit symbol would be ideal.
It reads 7.09 ft³
